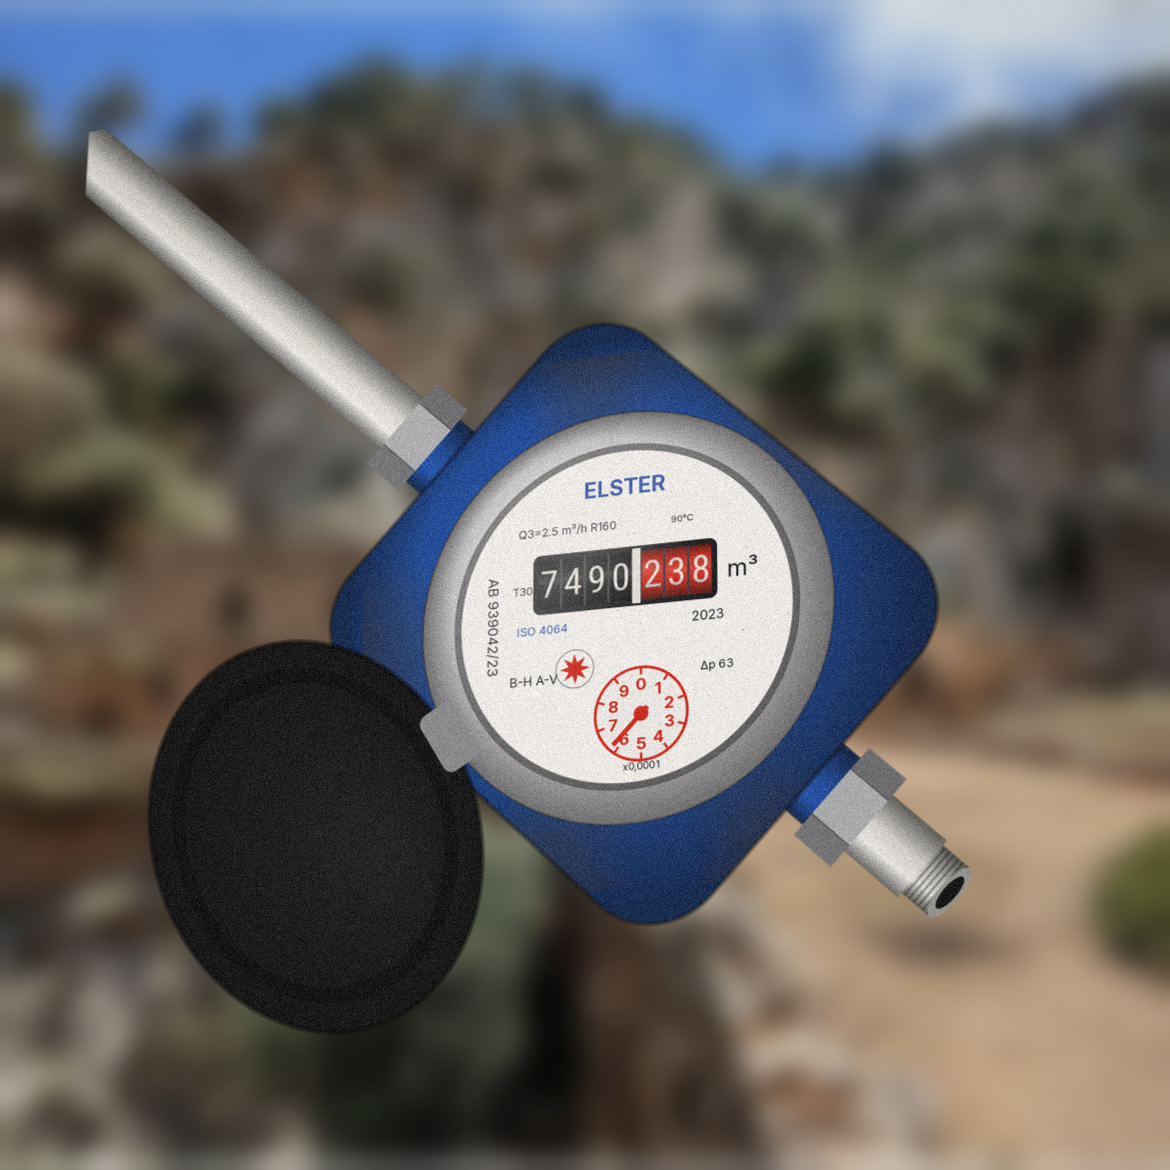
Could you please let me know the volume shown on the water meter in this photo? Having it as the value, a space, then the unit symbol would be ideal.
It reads 7490.2386 m³
